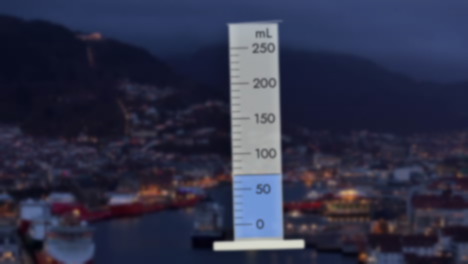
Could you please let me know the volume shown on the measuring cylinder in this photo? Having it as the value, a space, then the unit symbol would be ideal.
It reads 70 mL
